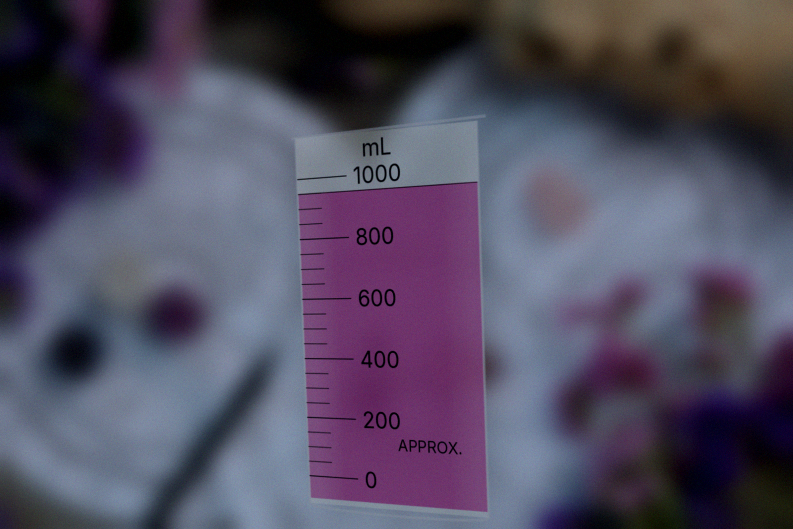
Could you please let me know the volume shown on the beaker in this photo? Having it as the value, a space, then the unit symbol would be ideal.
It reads 950 mL
